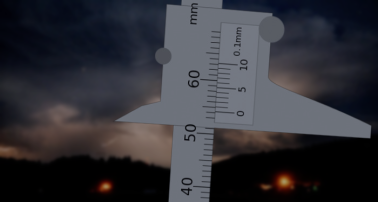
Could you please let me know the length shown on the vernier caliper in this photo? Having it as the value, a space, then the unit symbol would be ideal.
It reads 54.2 mm
